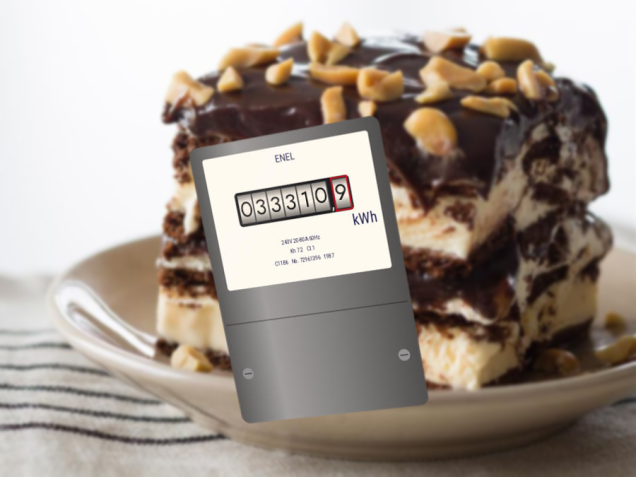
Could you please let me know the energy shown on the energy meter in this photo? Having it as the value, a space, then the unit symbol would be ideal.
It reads 33310.9 kWh
